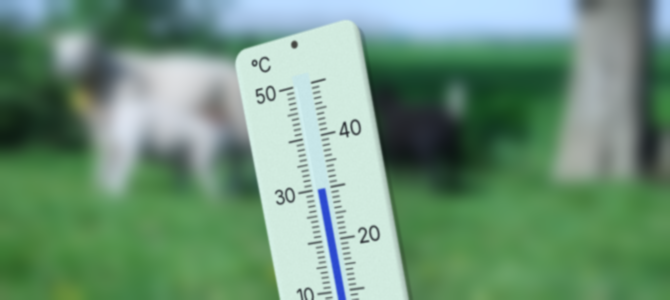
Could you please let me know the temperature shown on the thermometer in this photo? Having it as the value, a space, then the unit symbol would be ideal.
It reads 30 °C
